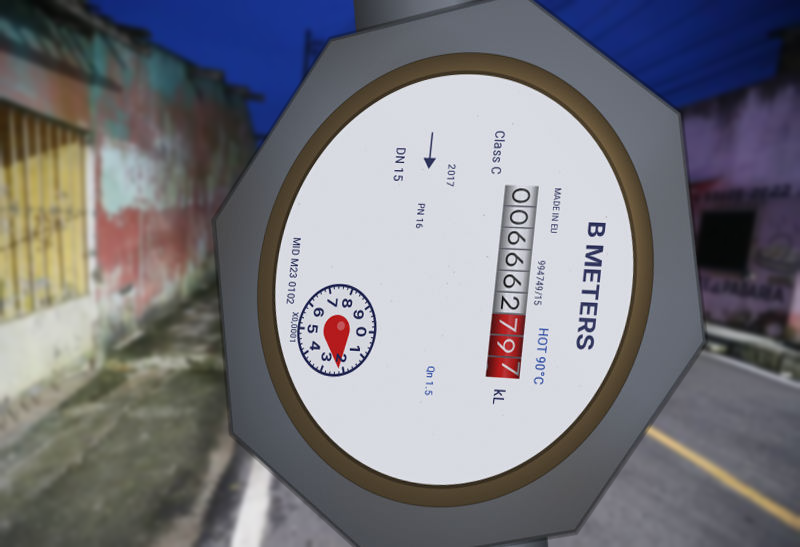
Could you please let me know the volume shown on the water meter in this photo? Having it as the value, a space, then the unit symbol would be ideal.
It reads 6662.7972 kL
